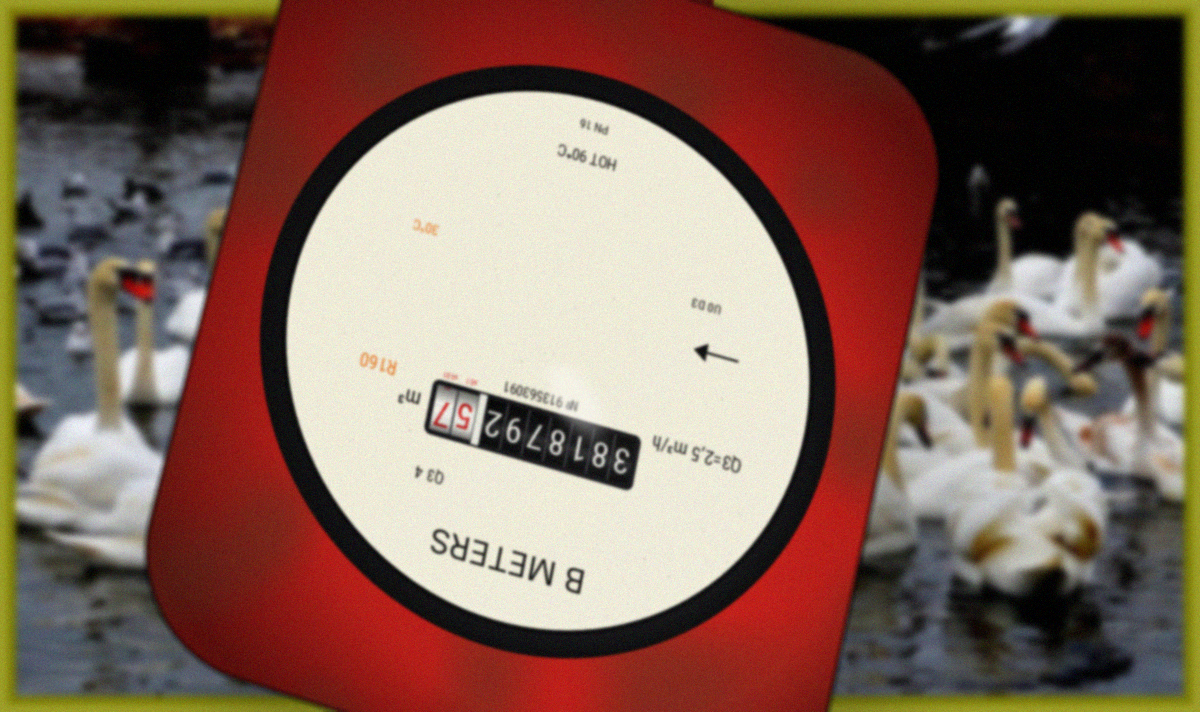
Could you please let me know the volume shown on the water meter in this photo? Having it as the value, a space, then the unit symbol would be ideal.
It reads 3818792.57 m³
